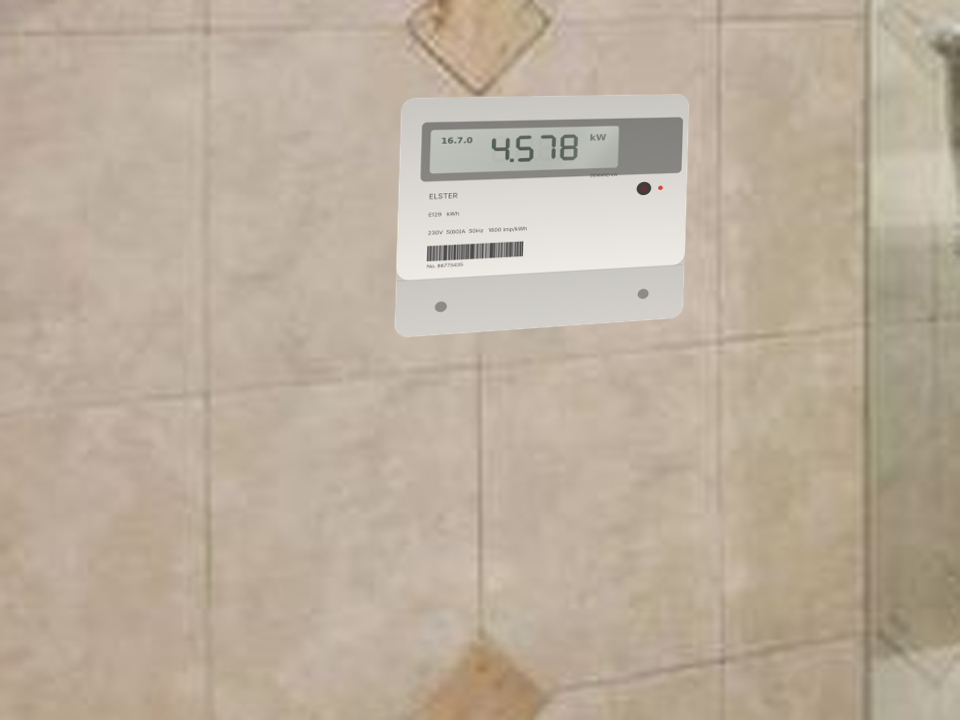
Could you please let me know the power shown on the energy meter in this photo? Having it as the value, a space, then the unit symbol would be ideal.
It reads 4.578 kW
